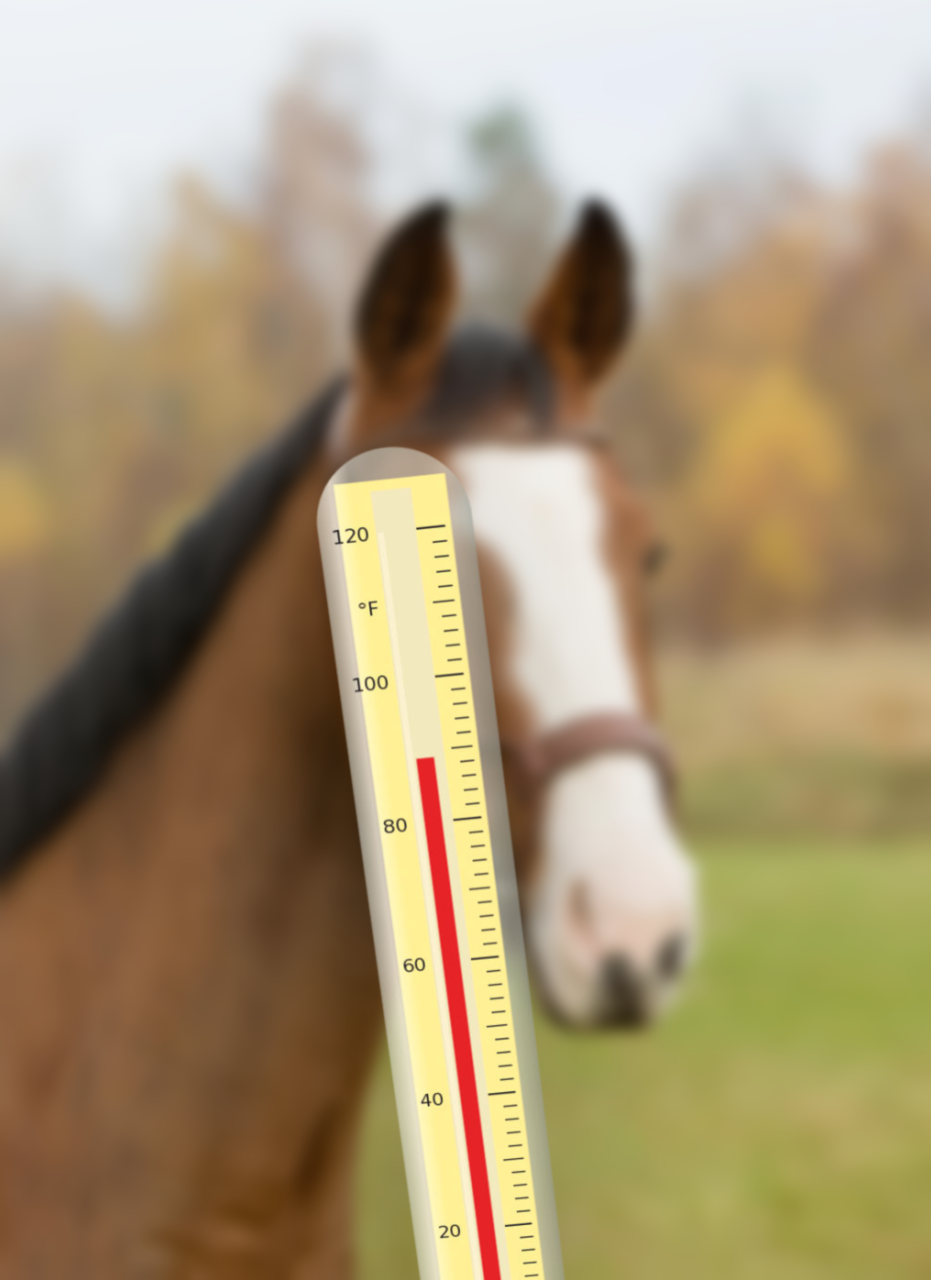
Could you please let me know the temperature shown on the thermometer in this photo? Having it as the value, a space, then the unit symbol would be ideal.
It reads 89 °F
